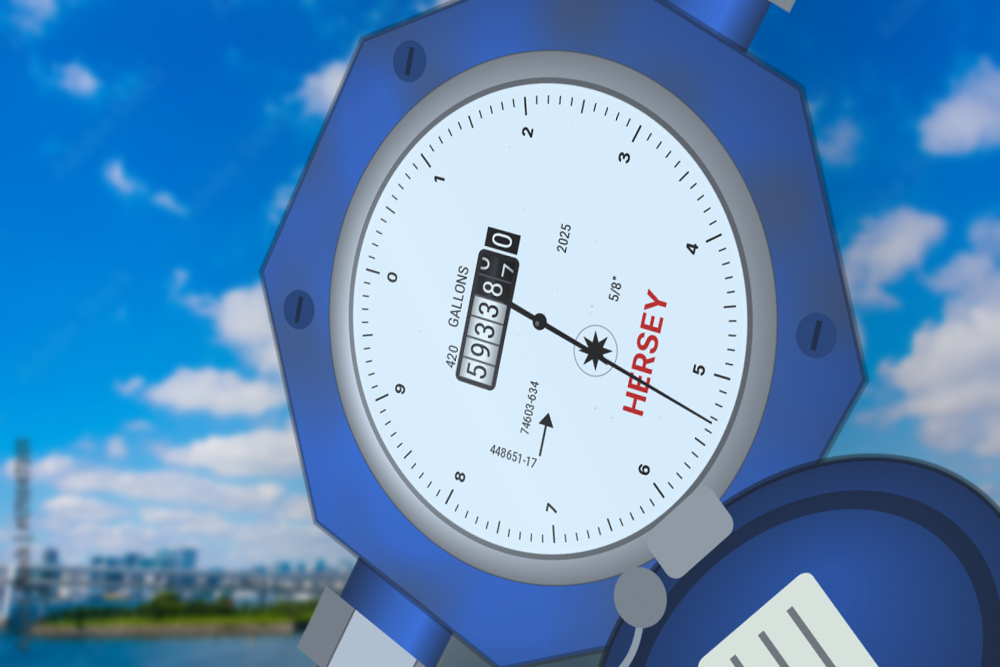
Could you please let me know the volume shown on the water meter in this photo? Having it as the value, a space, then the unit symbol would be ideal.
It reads 5933865.3 gal
